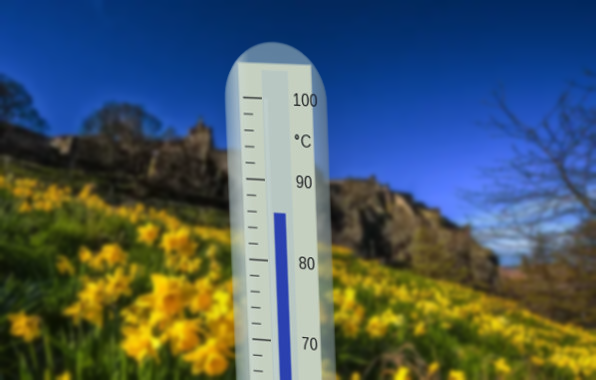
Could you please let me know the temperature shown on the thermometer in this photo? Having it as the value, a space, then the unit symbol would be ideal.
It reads 86 °C
